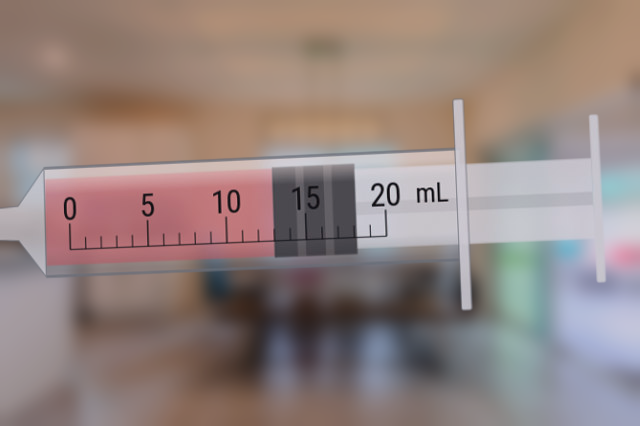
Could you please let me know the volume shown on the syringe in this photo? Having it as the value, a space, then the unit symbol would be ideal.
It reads 13 mL
